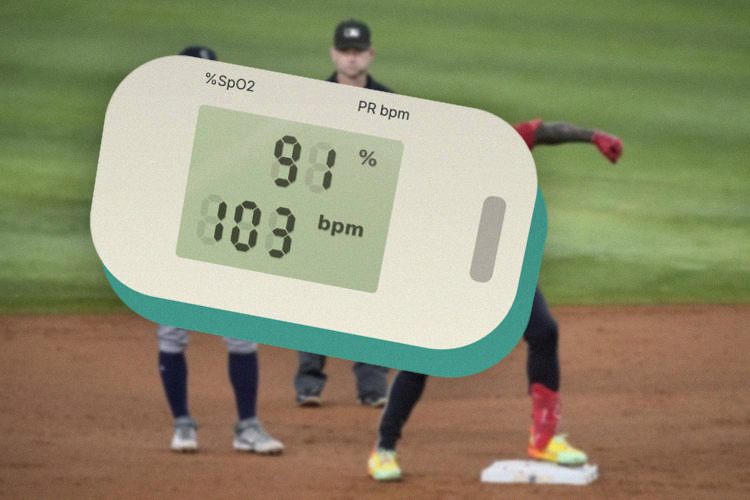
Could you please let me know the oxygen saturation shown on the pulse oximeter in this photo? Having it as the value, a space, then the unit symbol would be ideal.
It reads 91 %
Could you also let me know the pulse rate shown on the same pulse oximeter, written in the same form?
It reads 103 bpm
